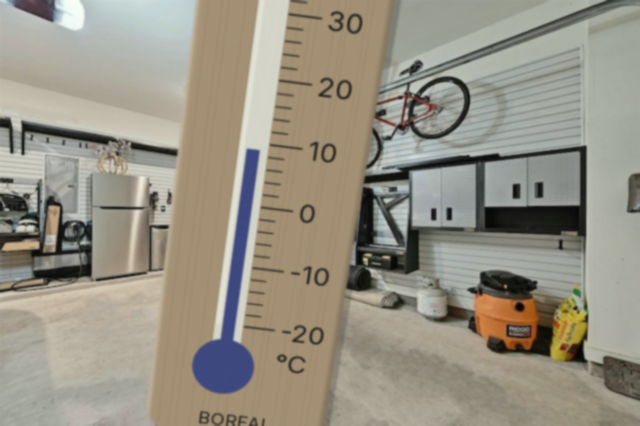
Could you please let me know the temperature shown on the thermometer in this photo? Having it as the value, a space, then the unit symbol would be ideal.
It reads 9 °C
